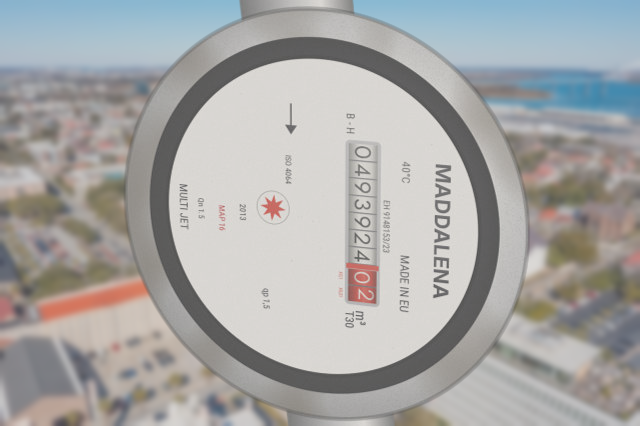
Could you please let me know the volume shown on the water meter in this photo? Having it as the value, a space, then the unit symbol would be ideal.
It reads 493924.02 m³
